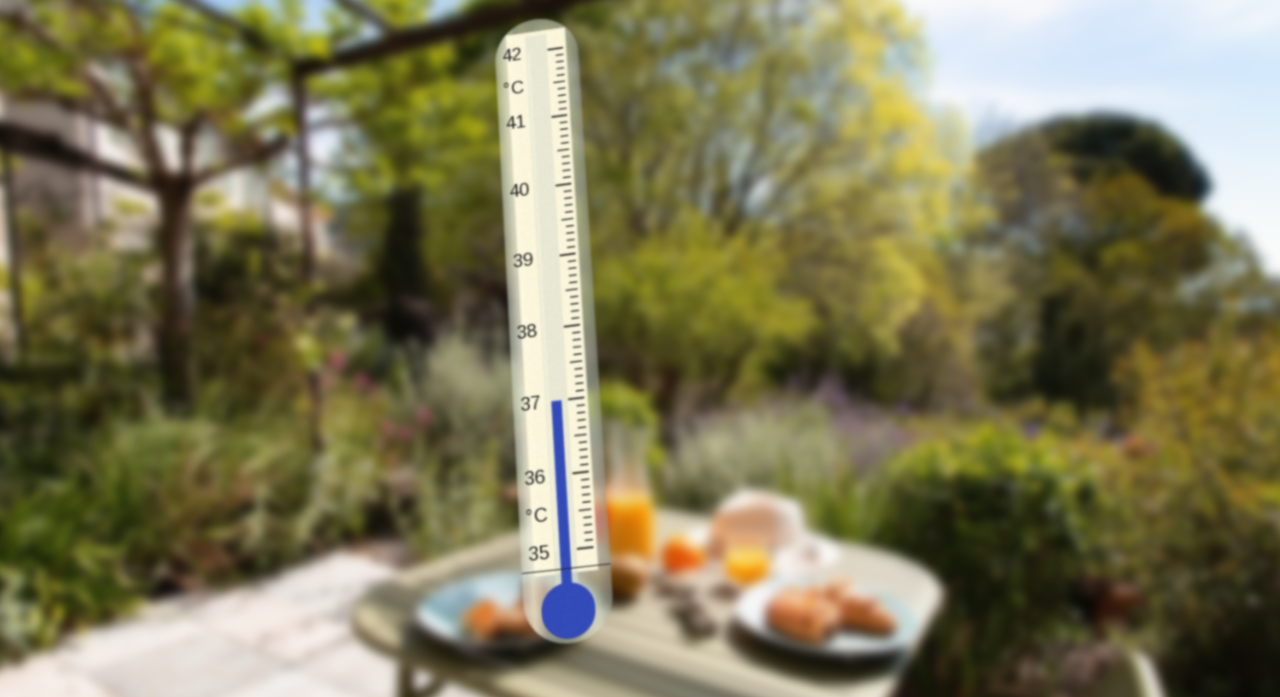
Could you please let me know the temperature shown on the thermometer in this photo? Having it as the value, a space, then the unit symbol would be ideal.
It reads 37 °C
